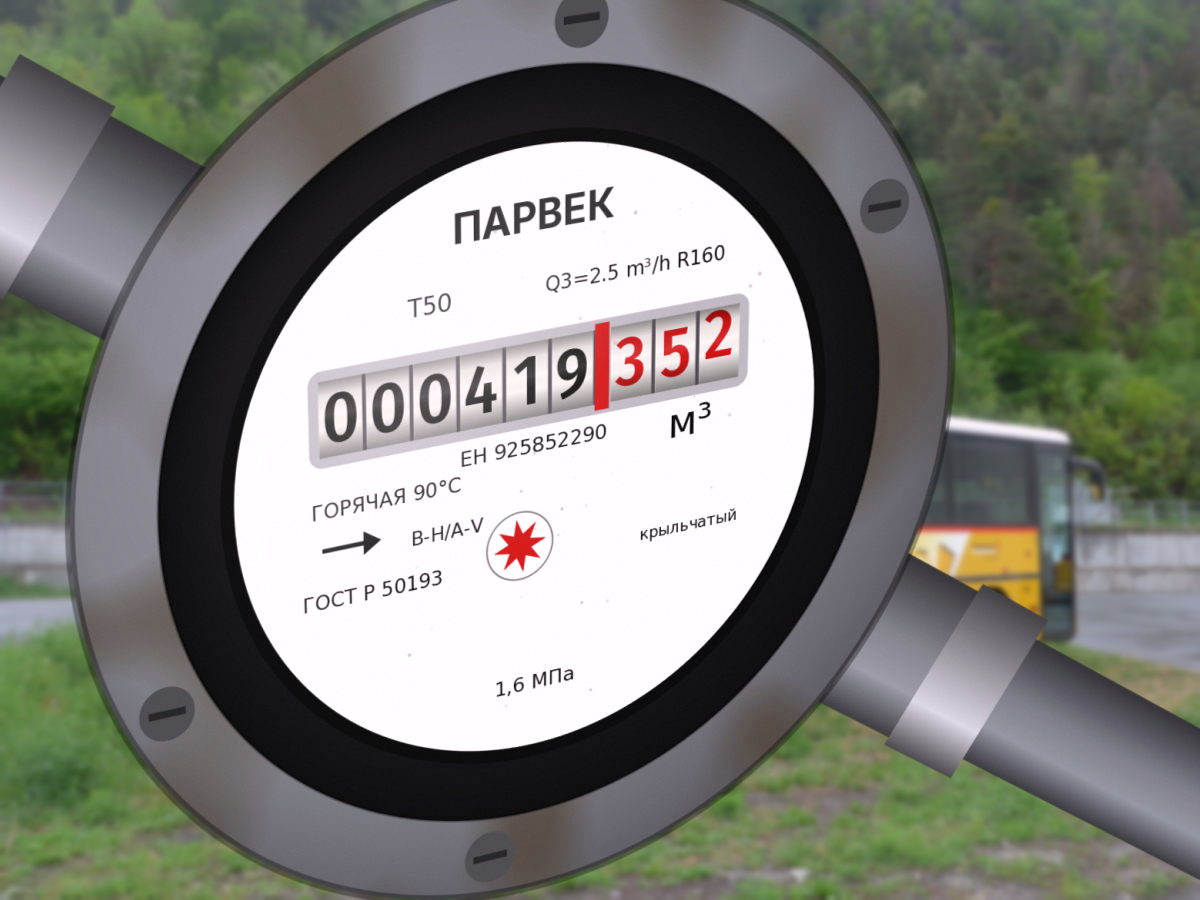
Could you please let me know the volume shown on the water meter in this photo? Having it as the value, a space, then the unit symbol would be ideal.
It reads 419.352 m³
